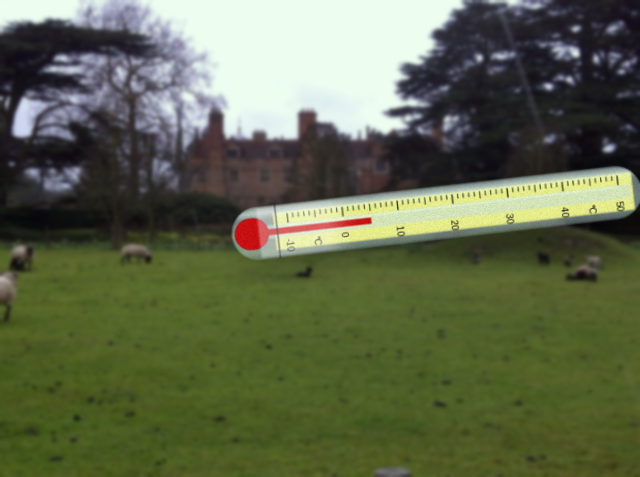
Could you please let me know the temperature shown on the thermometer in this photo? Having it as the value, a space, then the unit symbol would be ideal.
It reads 5 °C
